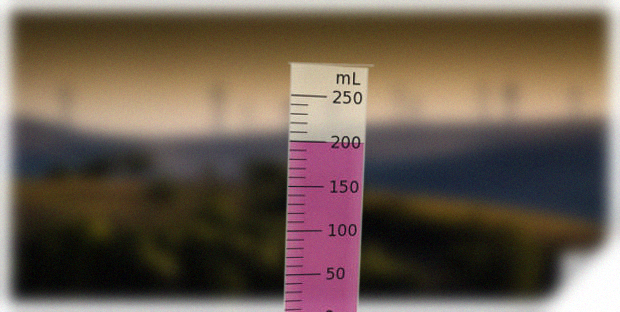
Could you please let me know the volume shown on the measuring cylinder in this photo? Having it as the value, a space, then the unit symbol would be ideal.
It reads 200 mL
